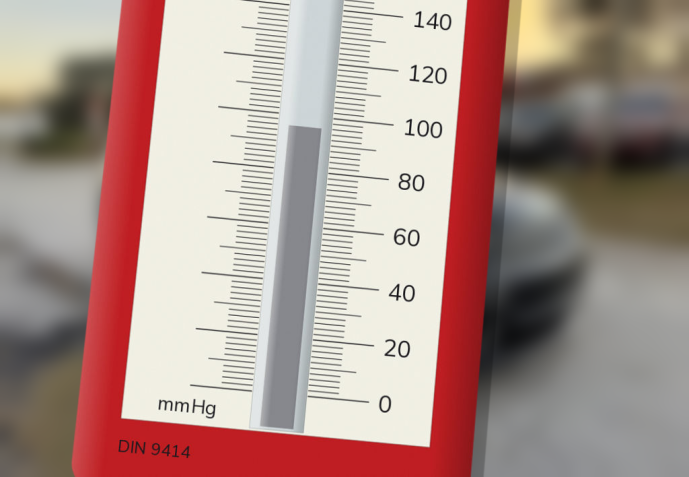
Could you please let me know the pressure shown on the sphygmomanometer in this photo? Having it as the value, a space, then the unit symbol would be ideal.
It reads 96 mmHg
